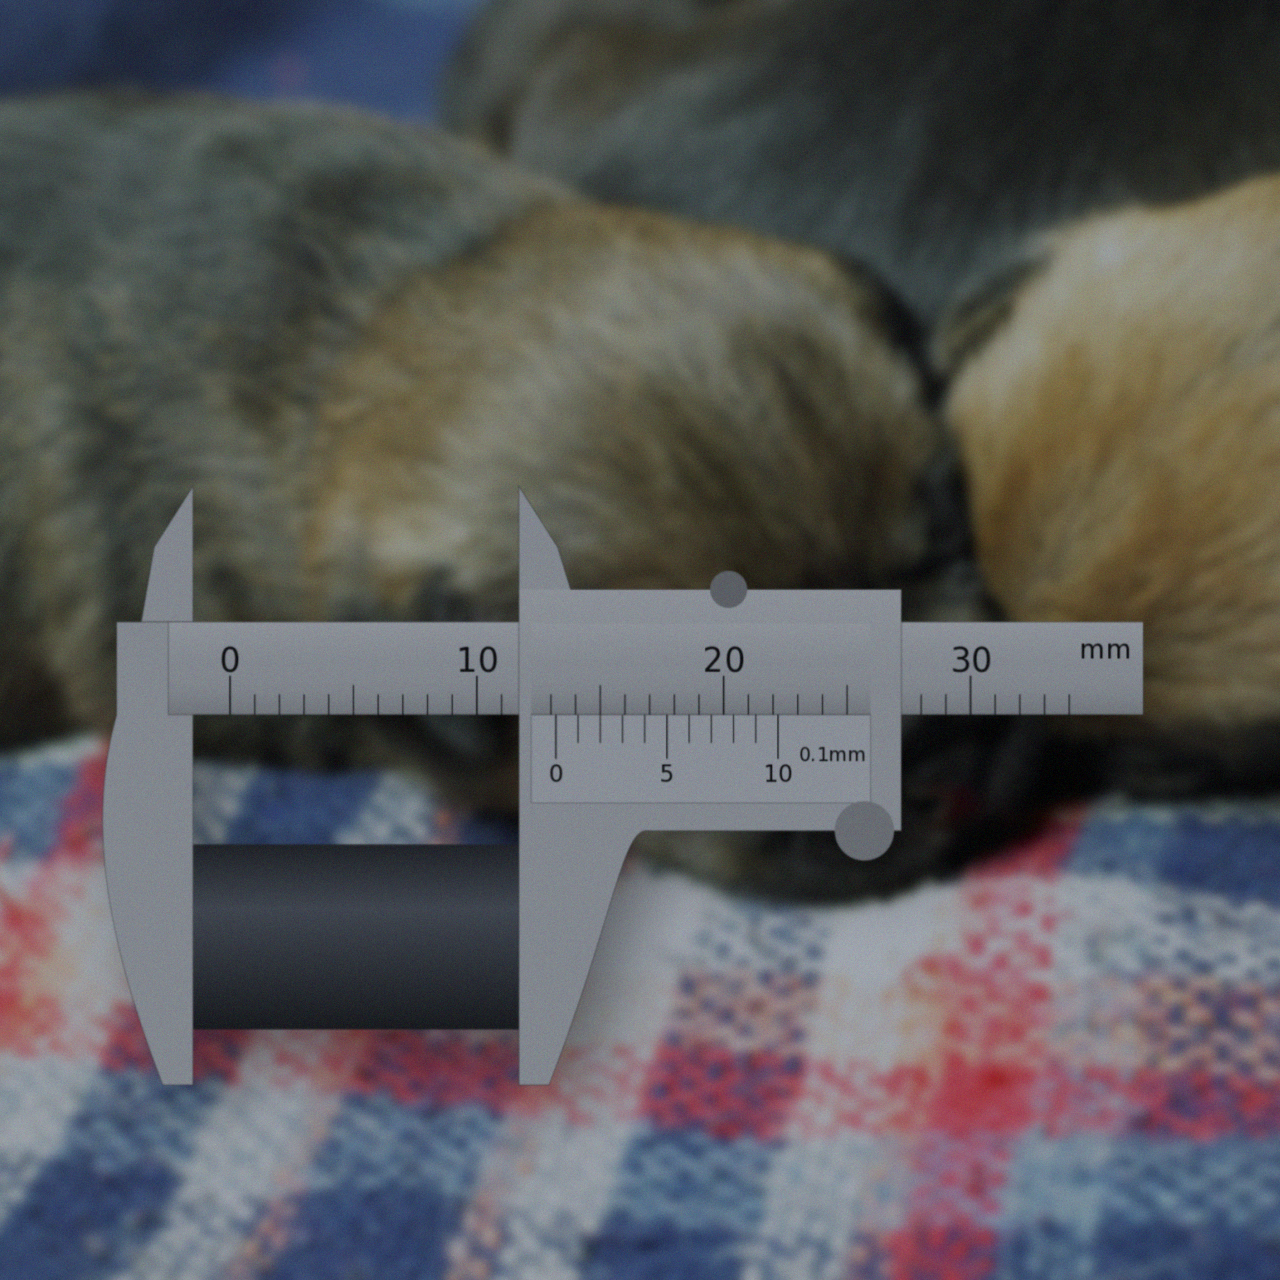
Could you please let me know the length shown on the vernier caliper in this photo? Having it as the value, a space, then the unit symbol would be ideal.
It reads 13.2 mm
